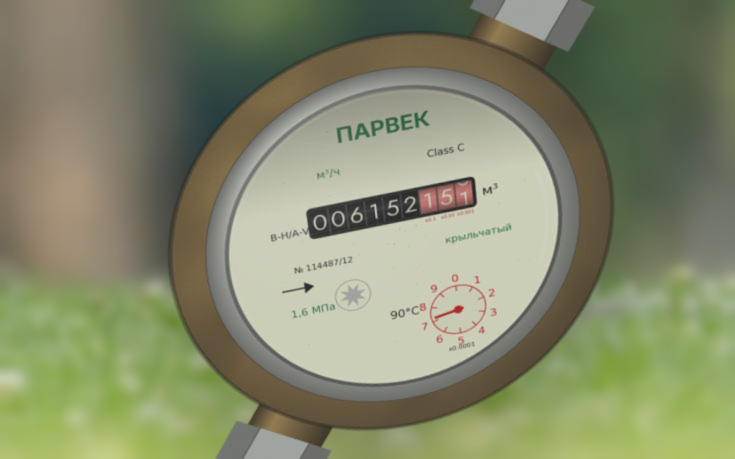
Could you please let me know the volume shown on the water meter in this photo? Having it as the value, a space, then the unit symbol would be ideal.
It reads 6152.1507 m³
